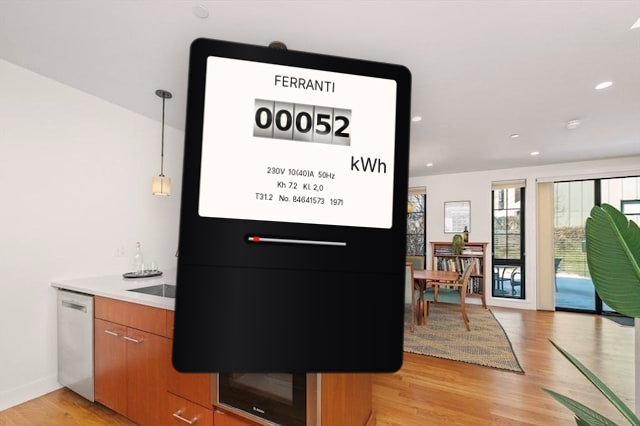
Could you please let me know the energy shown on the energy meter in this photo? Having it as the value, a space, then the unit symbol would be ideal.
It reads 52 kWh
